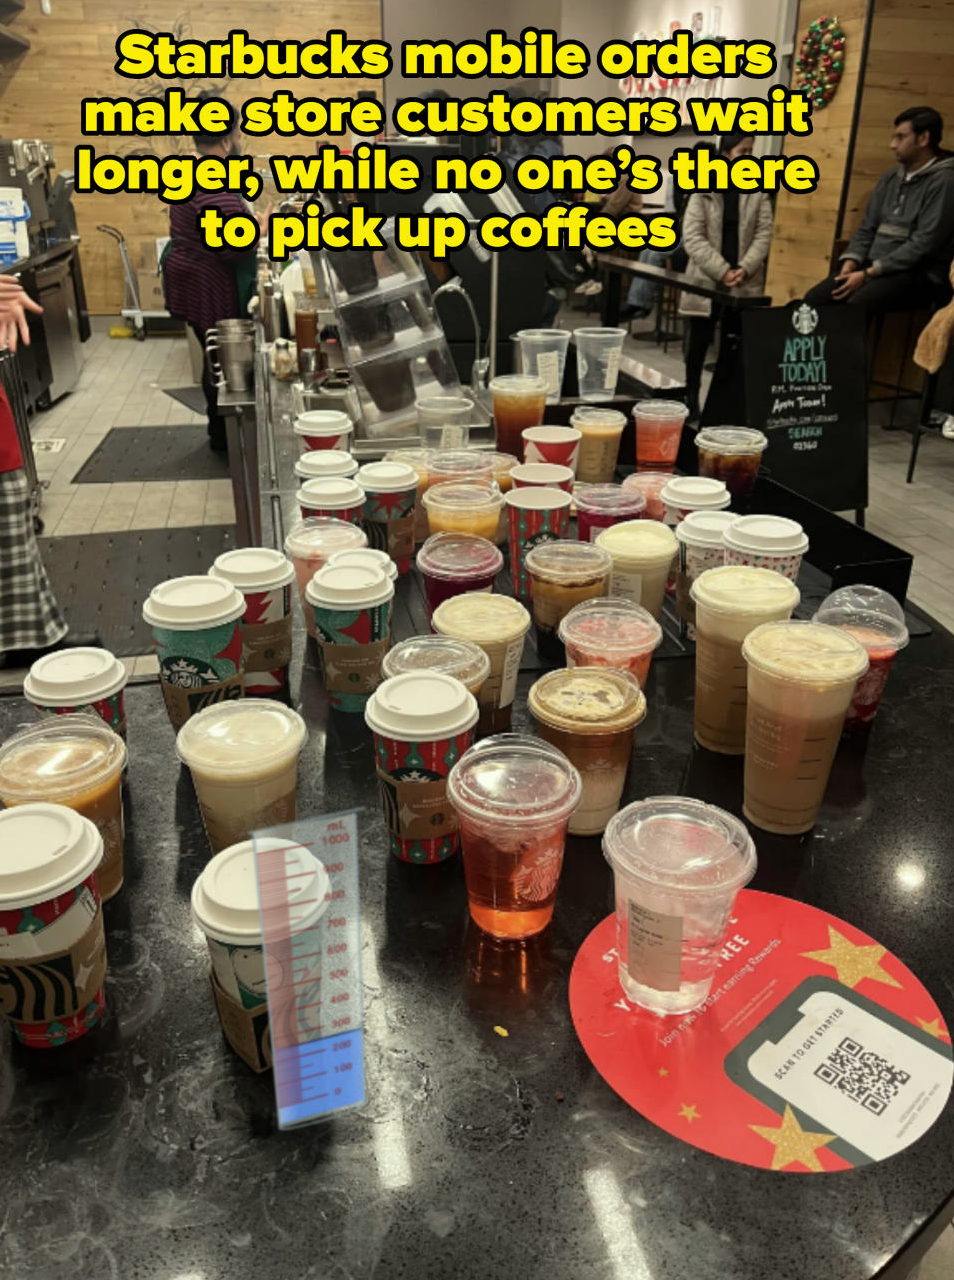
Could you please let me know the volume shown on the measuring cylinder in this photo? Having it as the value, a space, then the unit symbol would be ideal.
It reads 250 mL
